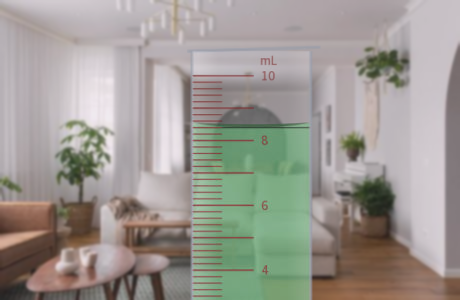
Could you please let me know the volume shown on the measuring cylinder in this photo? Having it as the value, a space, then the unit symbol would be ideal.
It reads 8.4 mL
